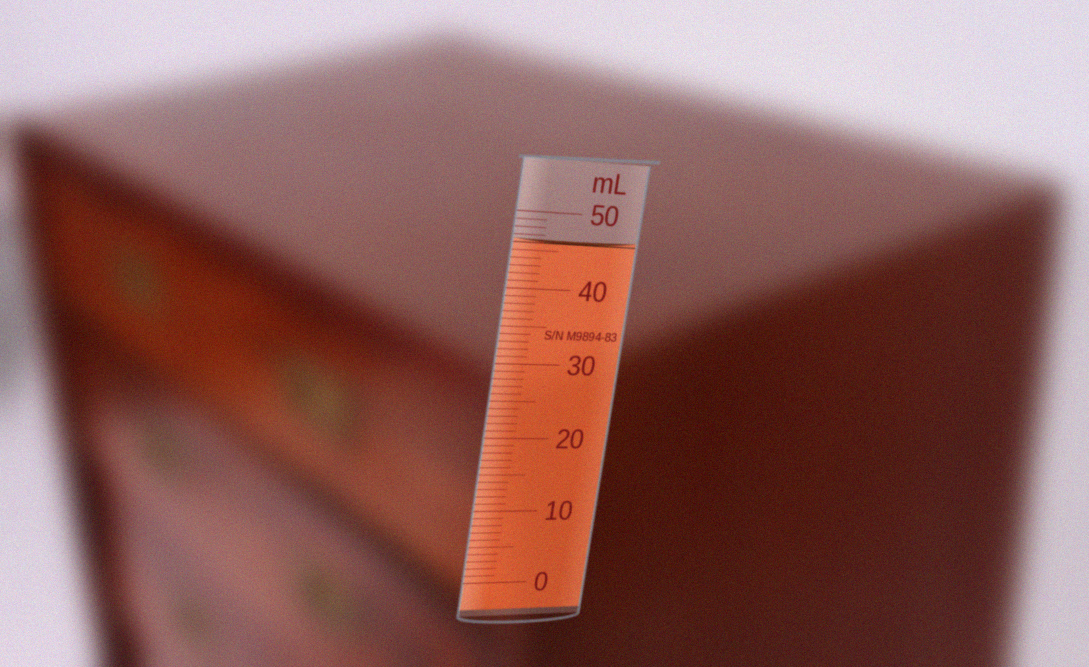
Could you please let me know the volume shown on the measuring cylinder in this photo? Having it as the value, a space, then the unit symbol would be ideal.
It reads 46 mL
